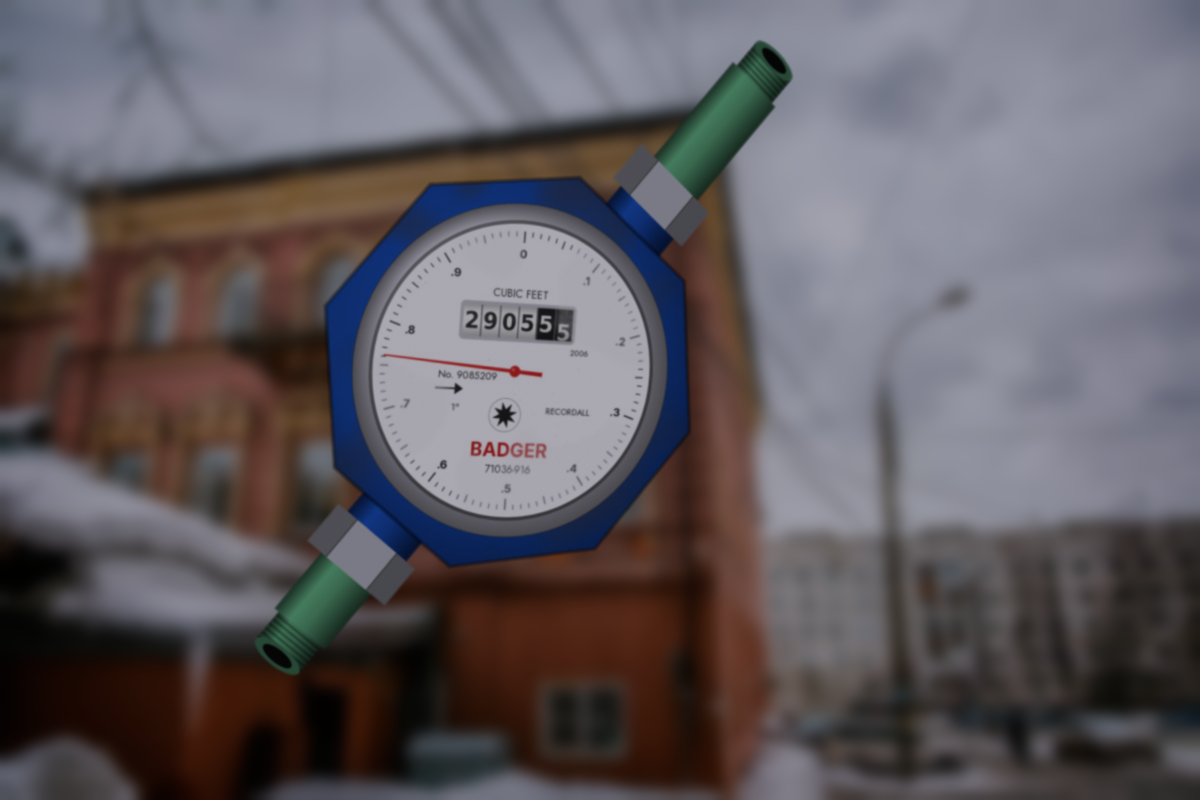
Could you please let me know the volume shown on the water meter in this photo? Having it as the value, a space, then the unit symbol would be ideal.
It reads 290554.76 ft³
